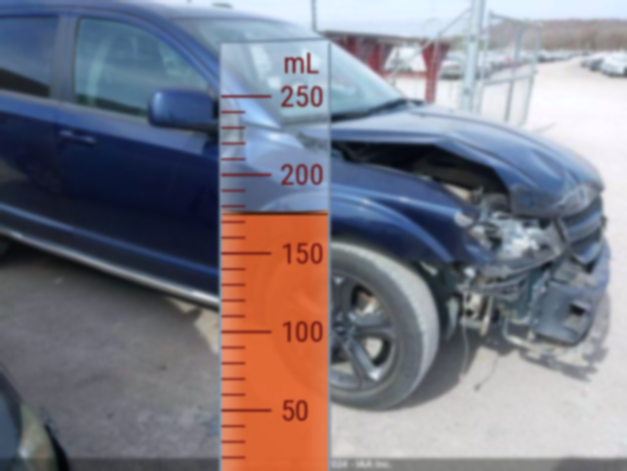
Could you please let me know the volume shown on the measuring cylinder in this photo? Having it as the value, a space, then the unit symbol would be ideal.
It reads 175 mL
